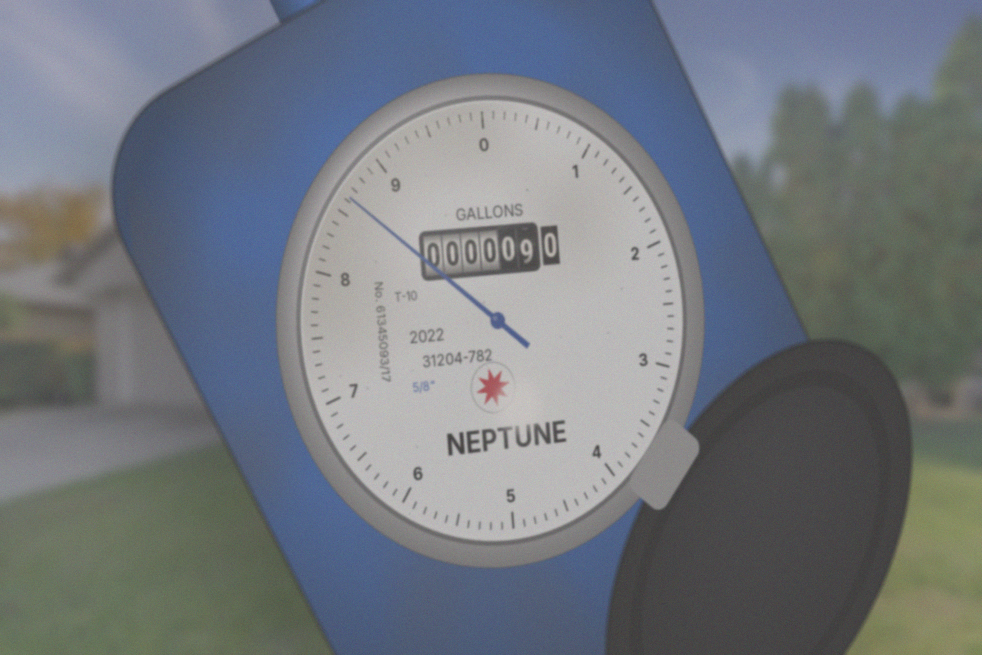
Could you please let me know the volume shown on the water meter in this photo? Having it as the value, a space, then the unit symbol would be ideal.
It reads 88.6 gal
